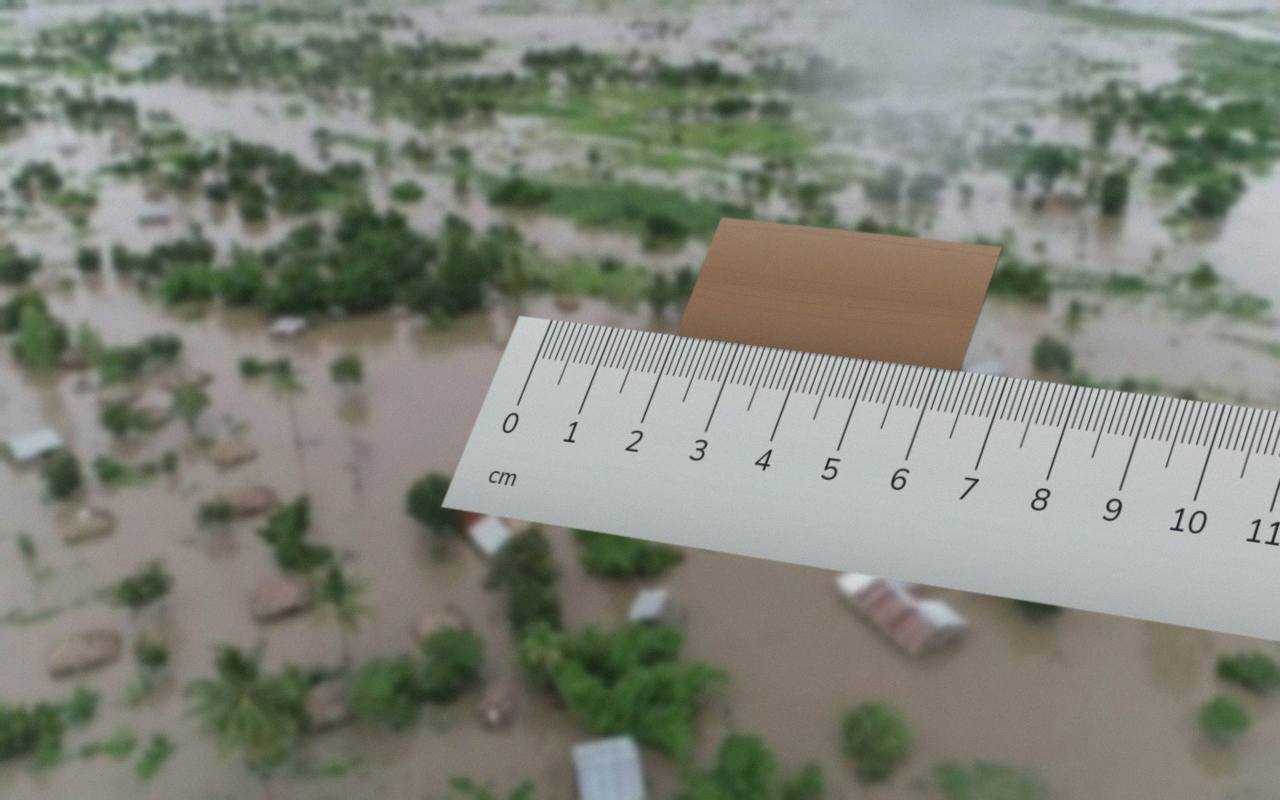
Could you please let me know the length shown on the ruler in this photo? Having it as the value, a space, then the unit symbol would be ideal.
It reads 4.3 cm
